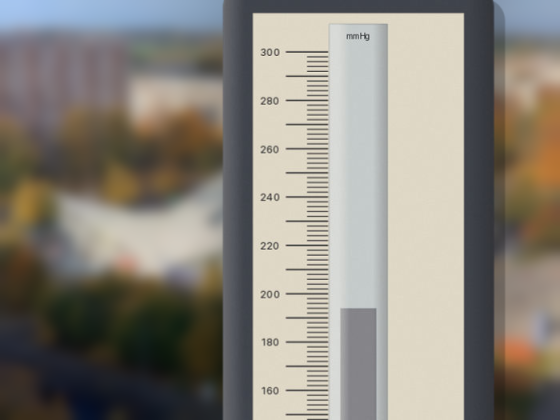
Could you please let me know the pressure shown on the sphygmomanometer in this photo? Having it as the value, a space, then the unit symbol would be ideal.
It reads 194 mmHg
